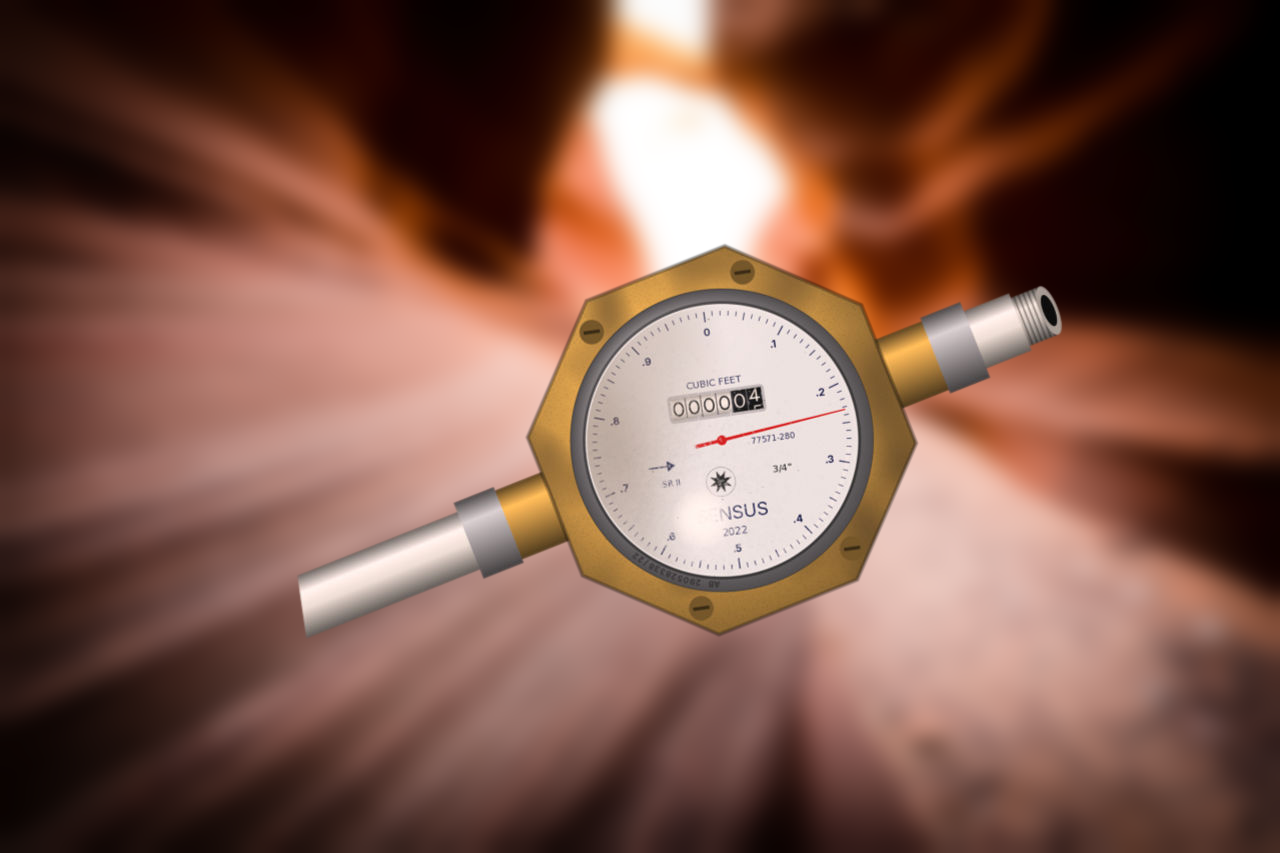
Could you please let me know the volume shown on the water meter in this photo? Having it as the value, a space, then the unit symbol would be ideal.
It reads 4.23 ft³
